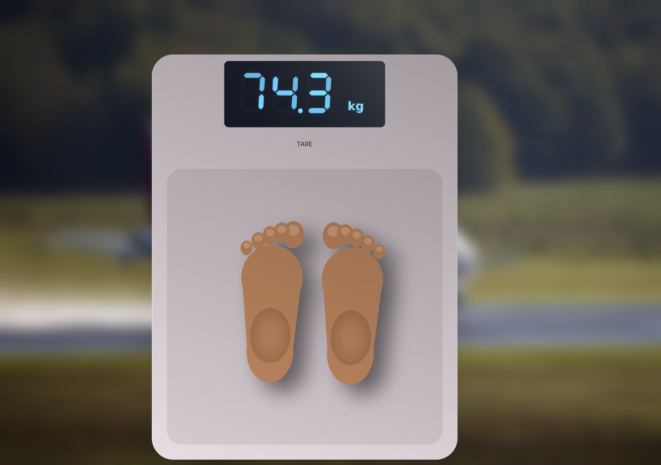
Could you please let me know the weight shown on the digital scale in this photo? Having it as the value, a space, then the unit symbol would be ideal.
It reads 74.3 kg
